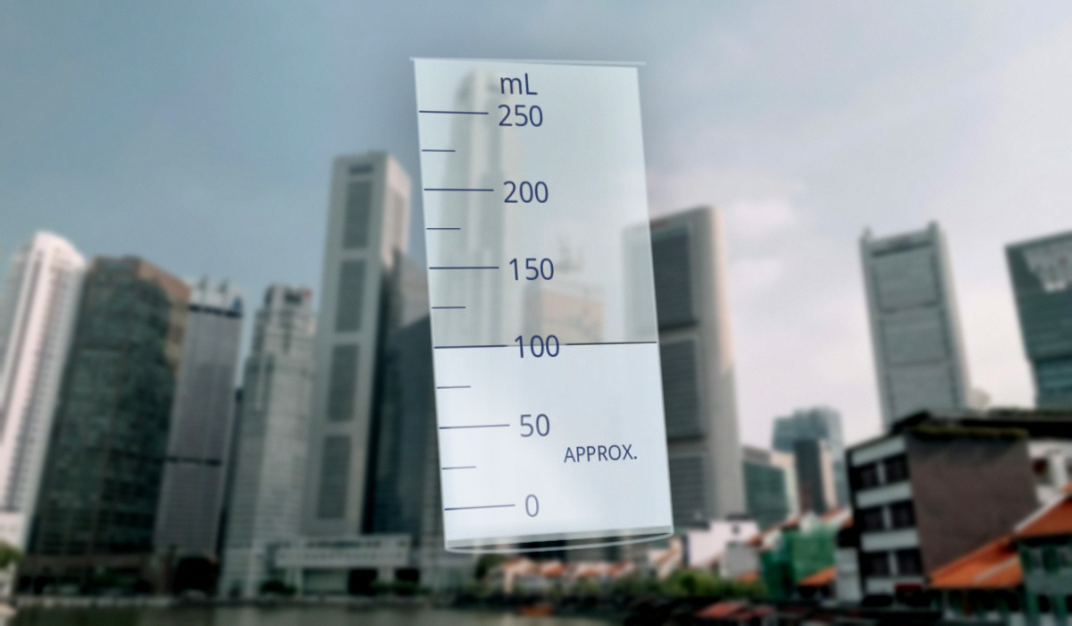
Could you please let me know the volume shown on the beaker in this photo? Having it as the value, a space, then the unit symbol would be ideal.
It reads 100 mL
